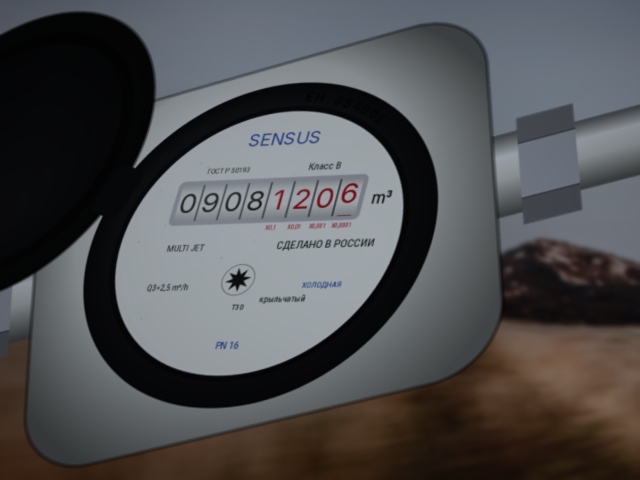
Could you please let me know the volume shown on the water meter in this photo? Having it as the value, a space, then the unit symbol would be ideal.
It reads 908.1206 m³
